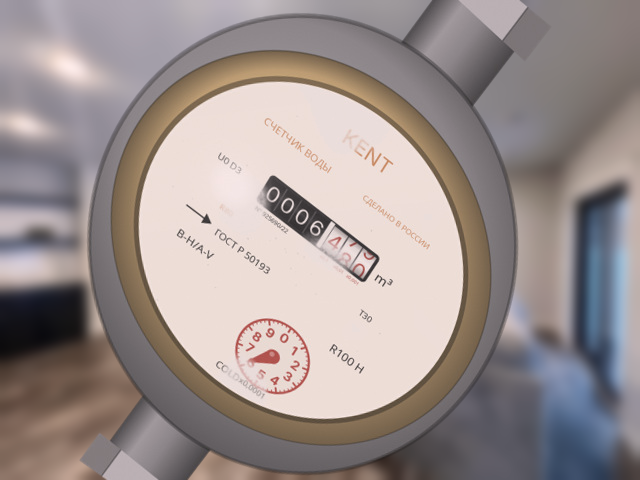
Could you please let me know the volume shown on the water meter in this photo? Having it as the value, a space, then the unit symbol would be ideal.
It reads 6.4796 m³
